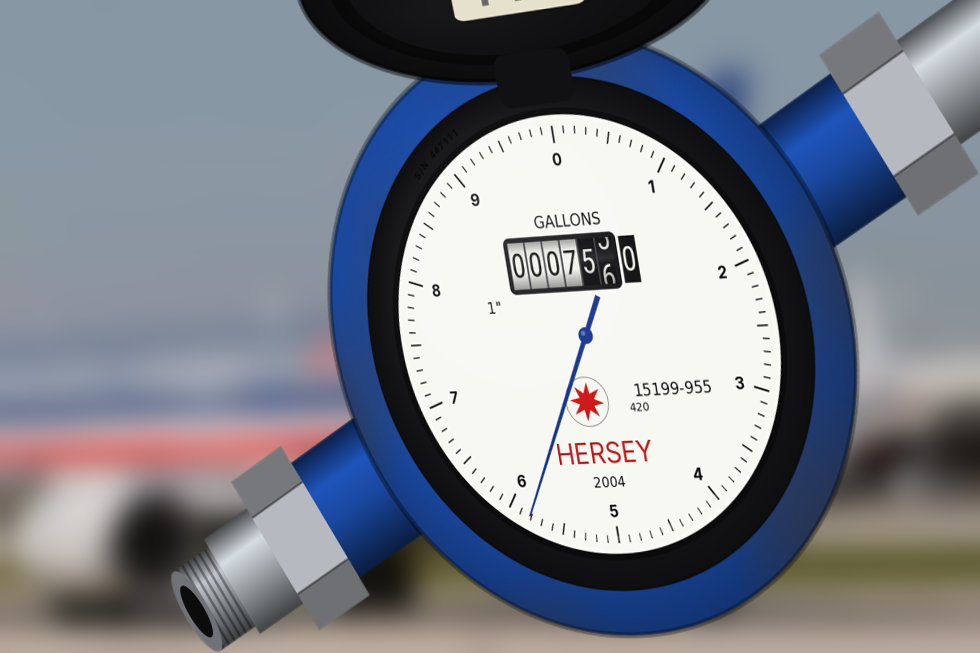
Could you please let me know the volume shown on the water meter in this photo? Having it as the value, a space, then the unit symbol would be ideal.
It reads 7555.8 gal
